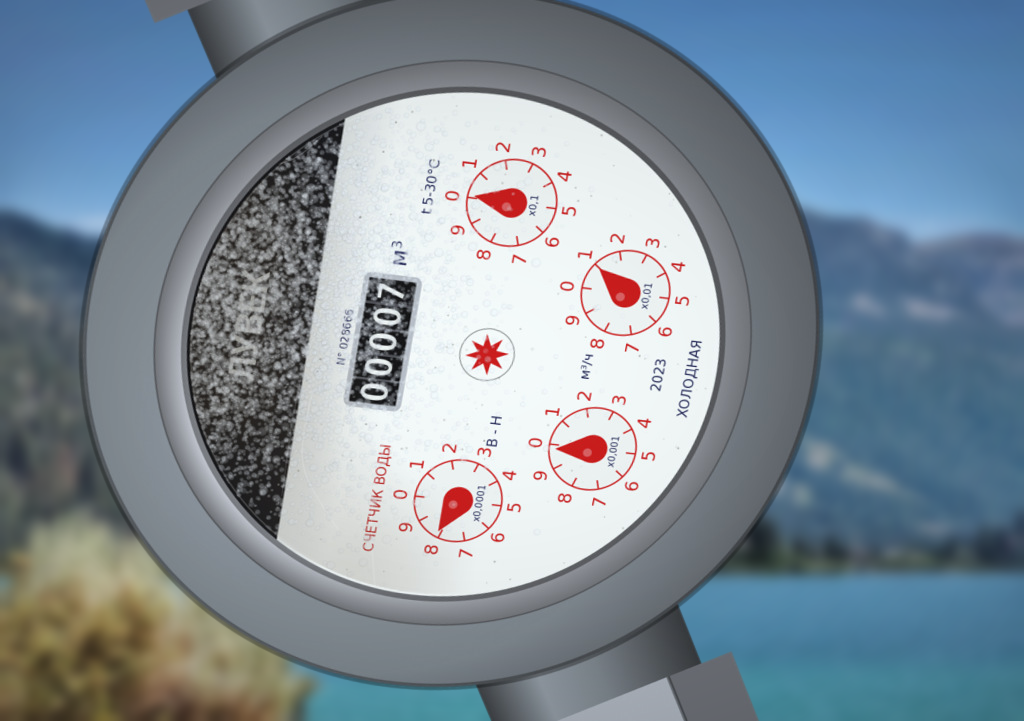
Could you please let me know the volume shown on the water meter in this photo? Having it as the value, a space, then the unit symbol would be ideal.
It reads 7.0098 m³
